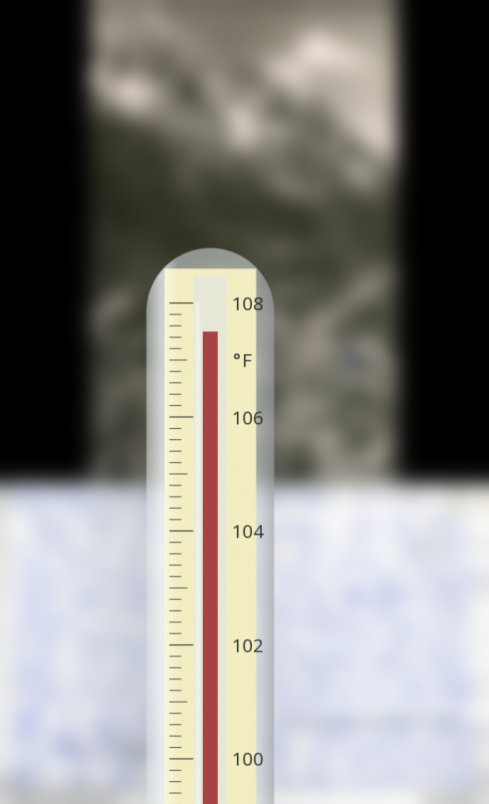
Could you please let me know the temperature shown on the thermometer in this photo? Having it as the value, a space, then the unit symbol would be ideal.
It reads 107.5 °F
